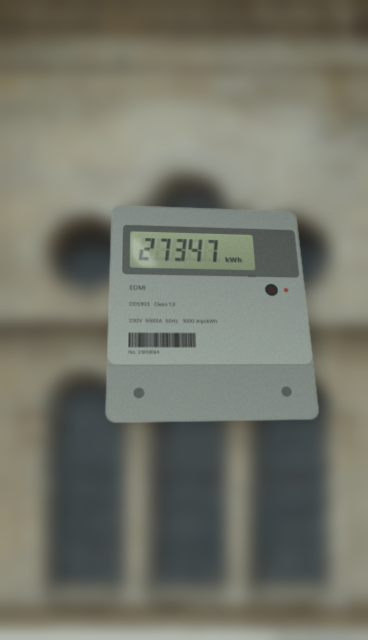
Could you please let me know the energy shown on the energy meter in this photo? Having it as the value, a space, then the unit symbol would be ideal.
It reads 27347 kWh
